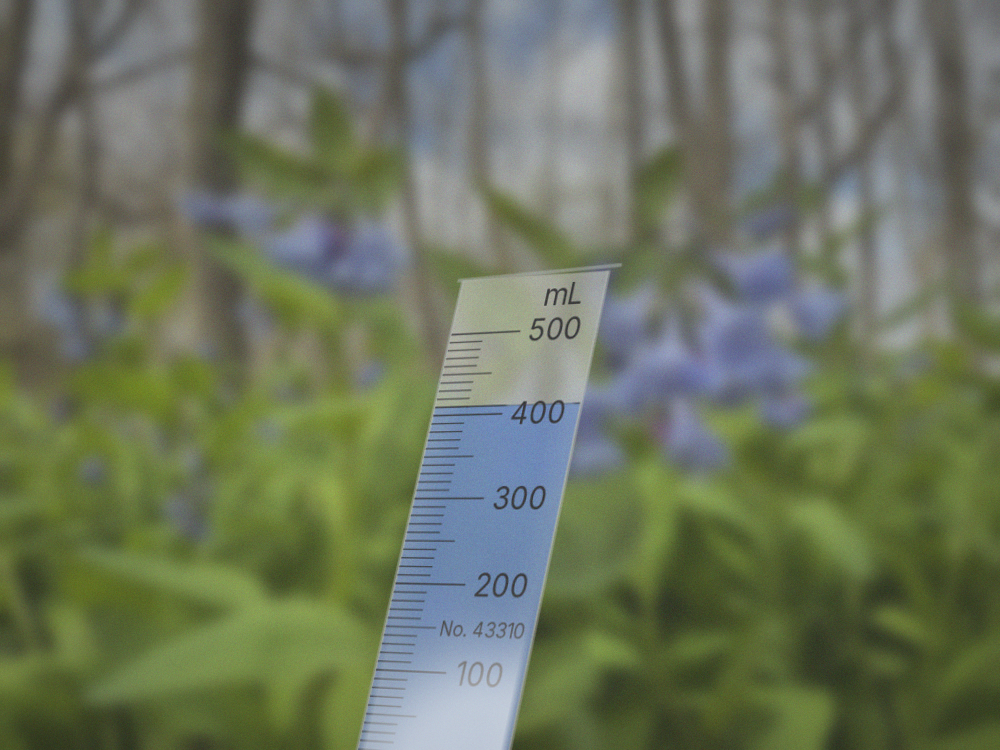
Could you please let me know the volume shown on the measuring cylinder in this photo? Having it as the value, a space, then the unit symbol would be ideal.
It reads 410 mL
